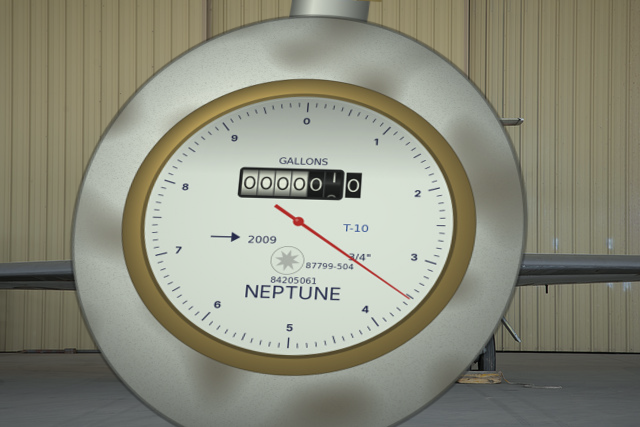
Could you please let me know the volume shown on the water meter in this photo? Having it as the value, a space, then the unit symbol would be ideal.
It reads 13.5 gal
